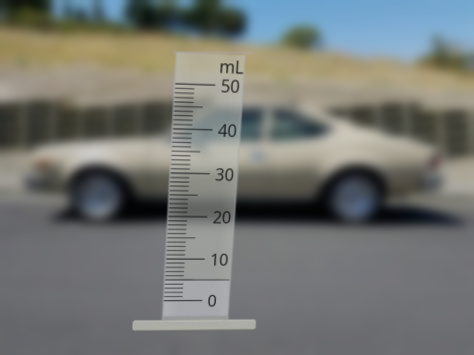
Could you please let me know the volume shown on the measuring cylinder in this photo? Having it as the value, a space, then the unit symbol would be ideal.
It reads 5 mL
